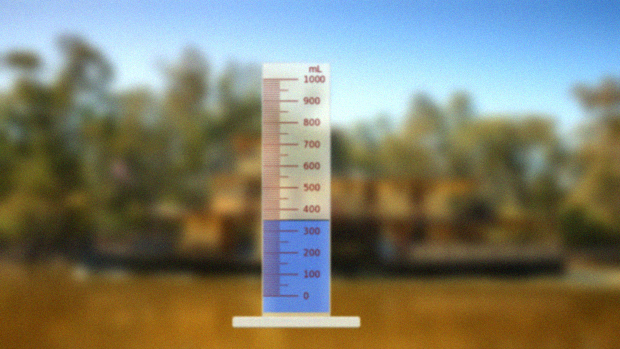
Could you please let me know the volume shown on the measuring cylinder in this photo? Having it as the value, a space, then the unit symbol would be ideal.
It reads 350 mL
